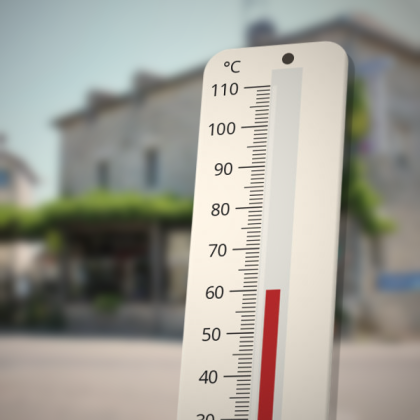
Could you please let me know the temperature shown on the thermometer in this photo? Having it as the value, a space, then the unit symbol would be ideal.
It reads 60 °C
